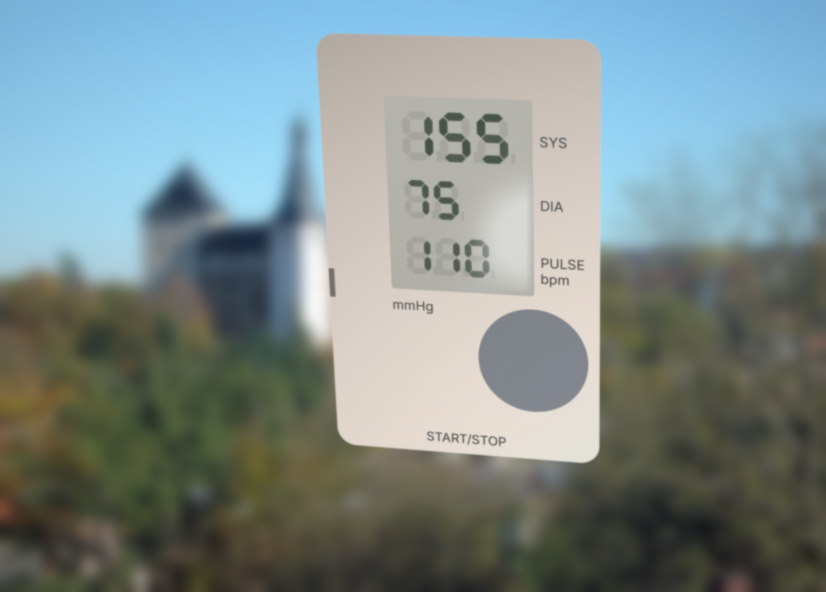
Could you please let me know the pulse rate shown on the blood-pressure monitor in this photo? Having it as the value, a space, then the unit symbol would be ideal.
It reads 110 bpm
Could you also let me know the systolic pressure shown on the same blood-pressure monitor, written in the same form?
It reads 155 mmHg
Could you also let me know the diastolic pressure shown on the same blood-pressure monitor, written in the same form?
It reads 75 mmHg
